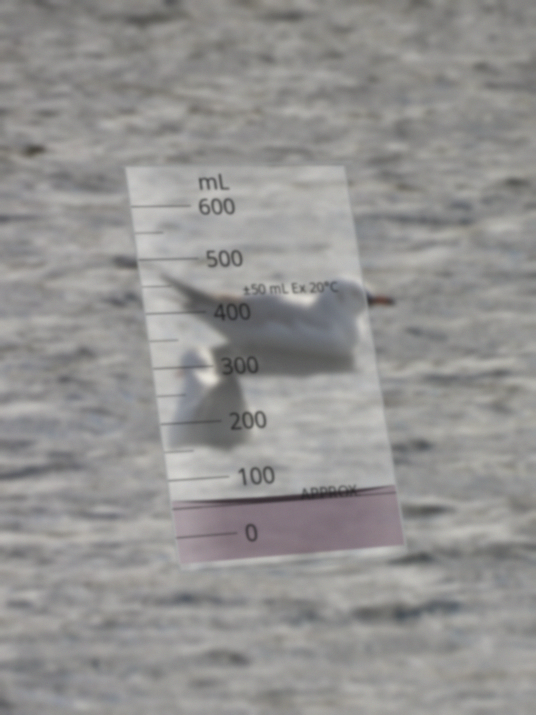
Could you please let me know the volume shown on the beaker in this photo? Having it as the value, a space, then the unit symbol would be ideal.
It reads 50 mL
